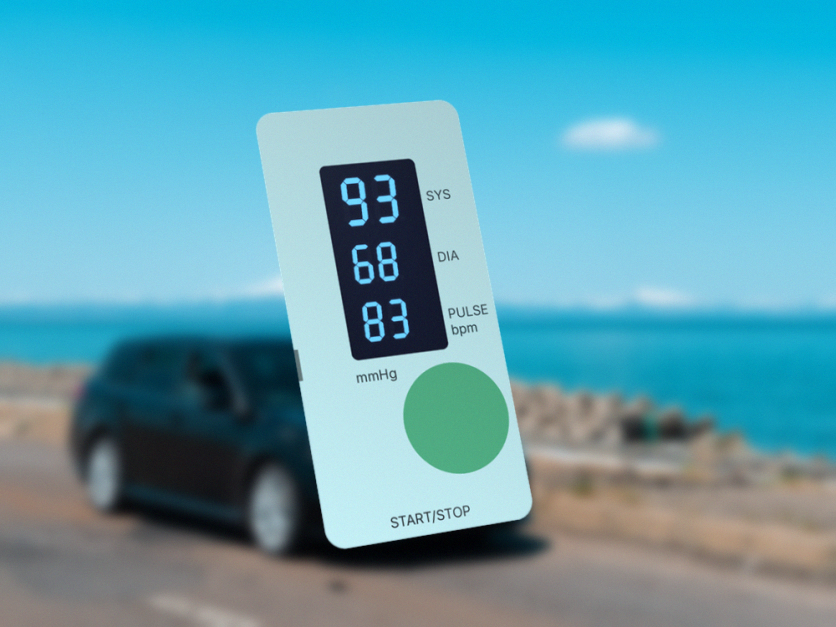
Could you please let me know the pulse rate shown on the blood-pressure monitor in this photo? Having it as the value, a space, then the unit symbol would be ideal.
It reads 83 bpm
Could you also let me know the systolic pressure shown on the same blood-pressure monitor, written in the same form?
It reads 93 mmHg
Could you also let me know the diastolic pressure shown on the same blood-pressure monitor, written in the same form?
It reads 68 mmHg
